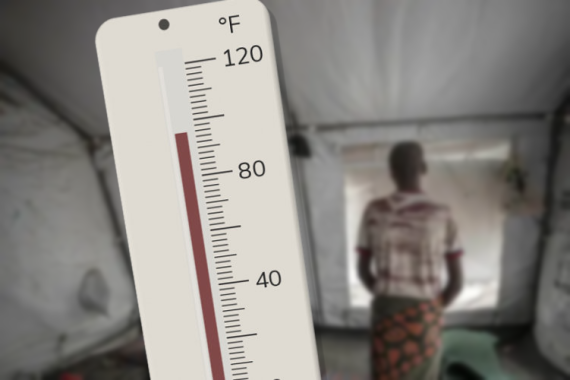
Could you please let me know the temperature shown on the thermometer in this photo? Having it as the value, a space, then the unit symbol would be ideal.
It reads 96 °F
